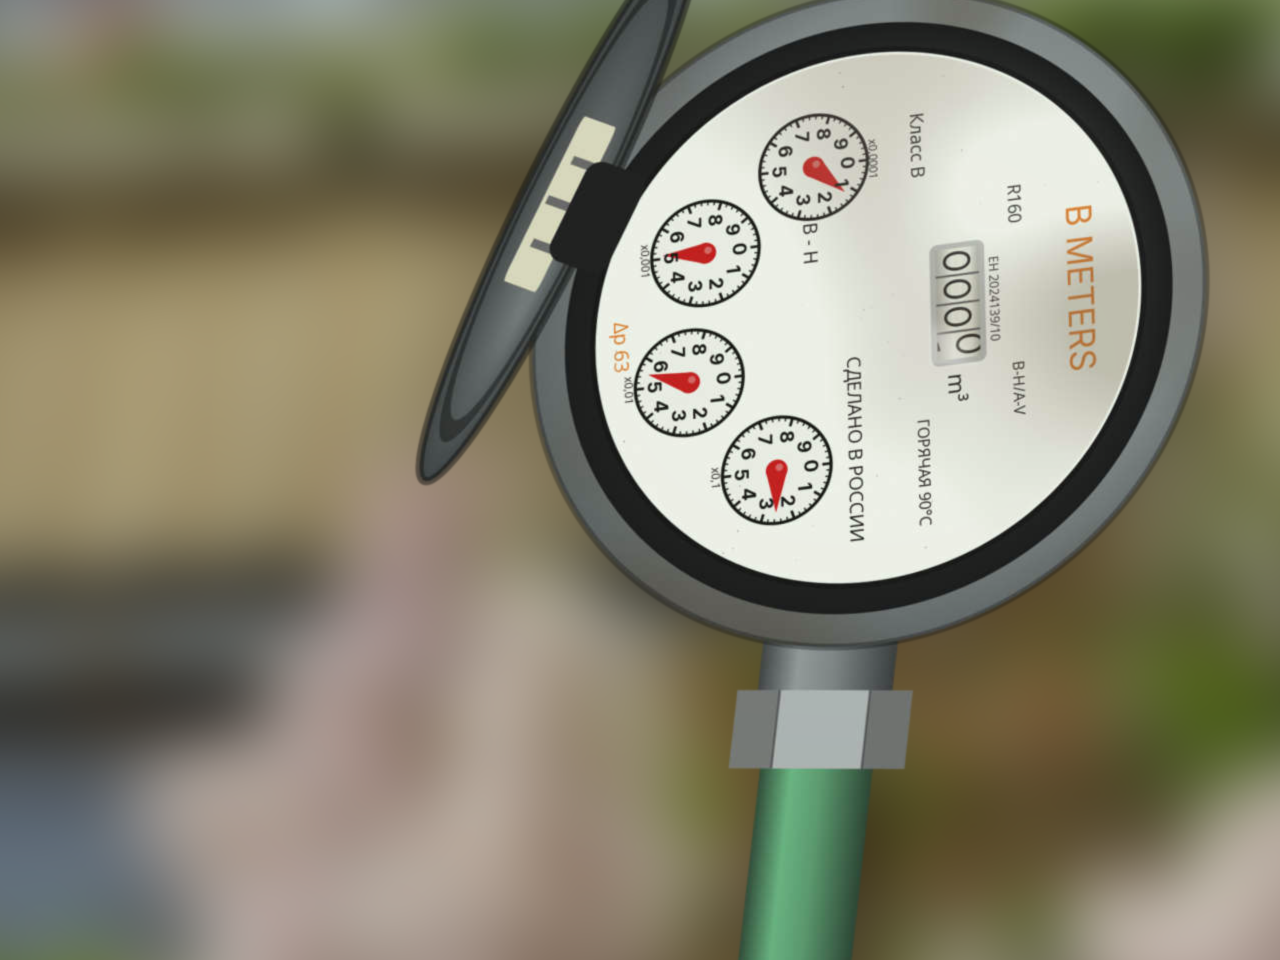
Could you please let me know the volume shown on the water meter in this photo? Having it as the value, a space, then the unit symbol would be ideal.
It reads 0.2551 m³
